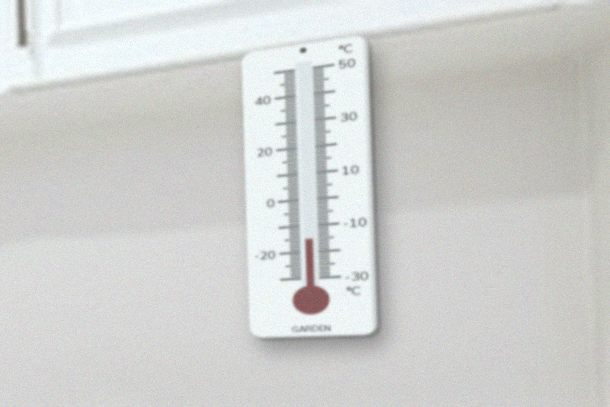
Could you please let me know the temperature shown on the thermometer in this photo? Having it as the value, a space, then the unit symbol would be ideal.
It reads -15 °C
